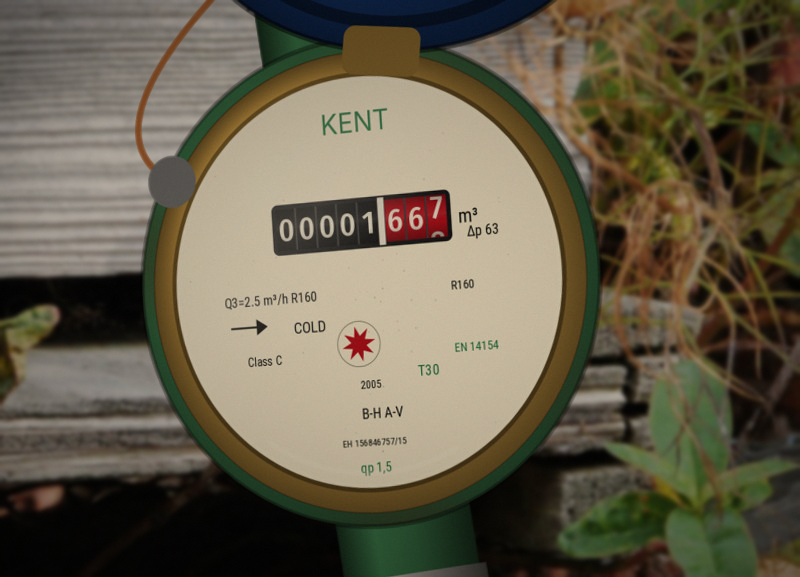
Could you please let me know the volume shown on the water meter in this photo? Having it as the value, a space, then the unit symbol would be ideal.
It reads 1.667 m³
